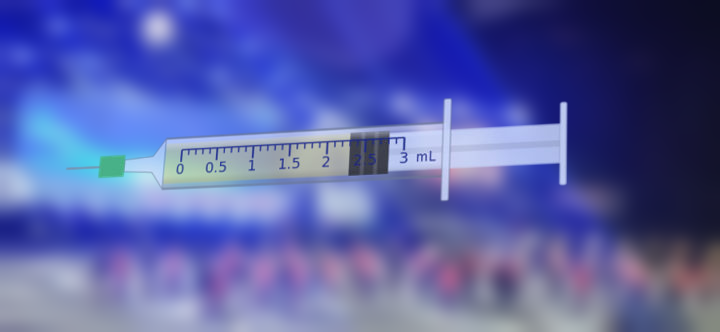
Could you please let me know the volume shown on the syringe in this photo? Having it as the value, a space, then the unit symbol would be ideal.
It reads 2.3 mL
